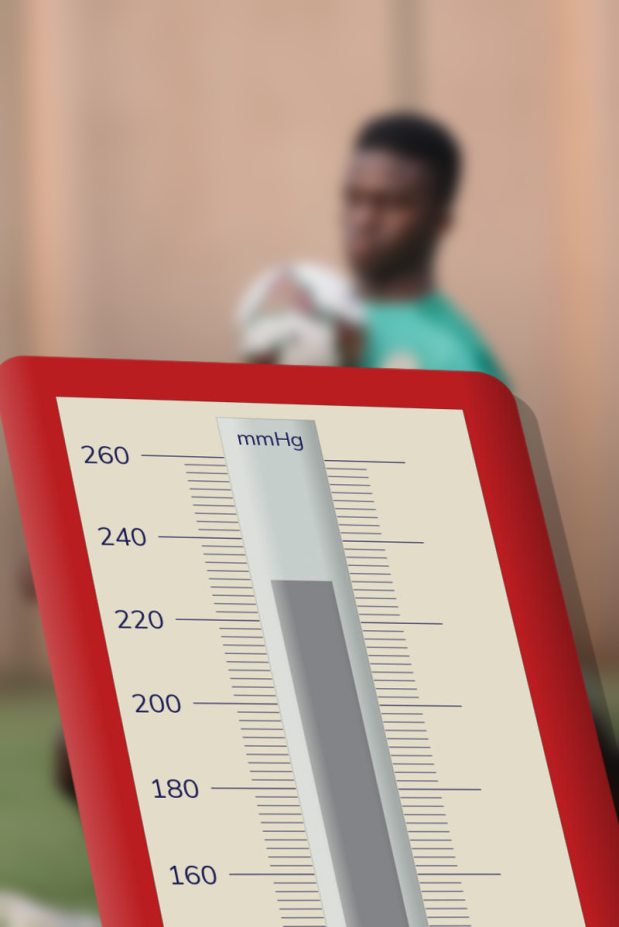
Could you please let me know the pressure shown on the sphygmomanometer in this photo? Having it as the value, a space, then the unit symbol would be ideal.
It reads 230 mmHg
